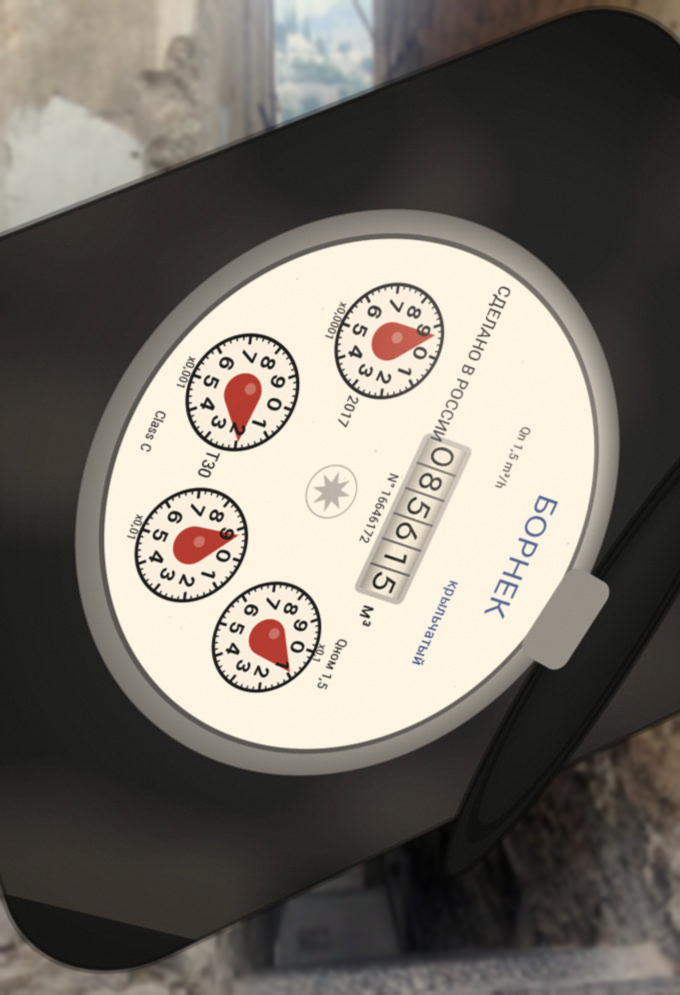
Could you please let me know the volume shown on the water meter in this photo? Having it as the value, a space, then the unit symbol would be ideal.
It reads 85615.0919 m³
